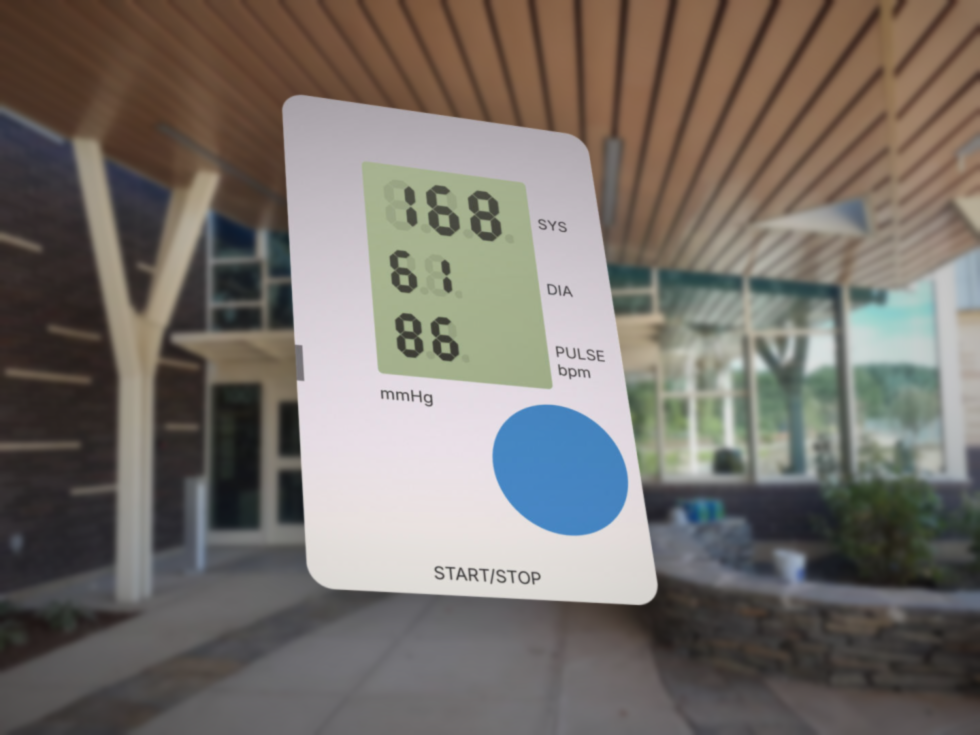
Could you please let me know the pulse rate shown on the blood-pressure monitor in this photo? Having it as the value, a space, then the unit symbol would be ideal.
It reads 86 bpm
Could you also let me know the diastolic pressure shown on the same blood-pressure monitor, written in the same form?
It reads 61 mmHg
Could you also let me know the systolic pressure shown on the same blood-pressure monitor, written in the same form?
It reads 168 mmHg
